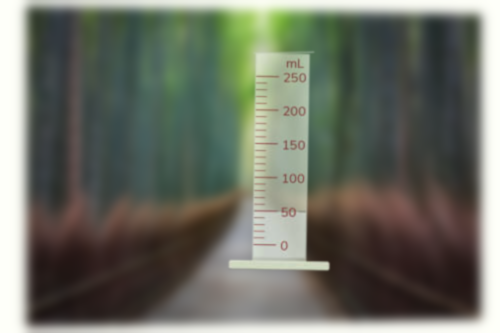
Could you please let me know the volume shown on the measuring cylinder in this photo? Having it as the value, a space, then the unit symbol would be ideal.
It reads 50 mL
